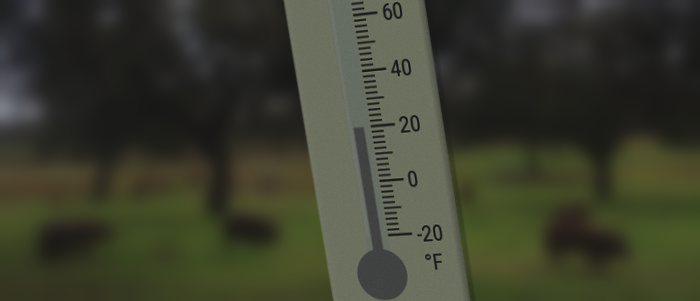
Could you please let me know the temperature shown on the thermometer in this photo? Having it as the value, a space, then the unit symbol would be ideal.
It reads 20 °F
